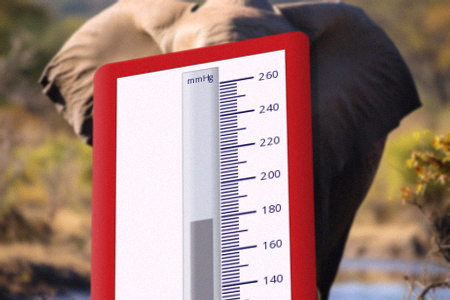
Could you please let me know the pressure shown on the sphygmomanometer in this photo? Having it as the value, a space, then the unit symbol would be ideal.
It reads 180 mmHg
